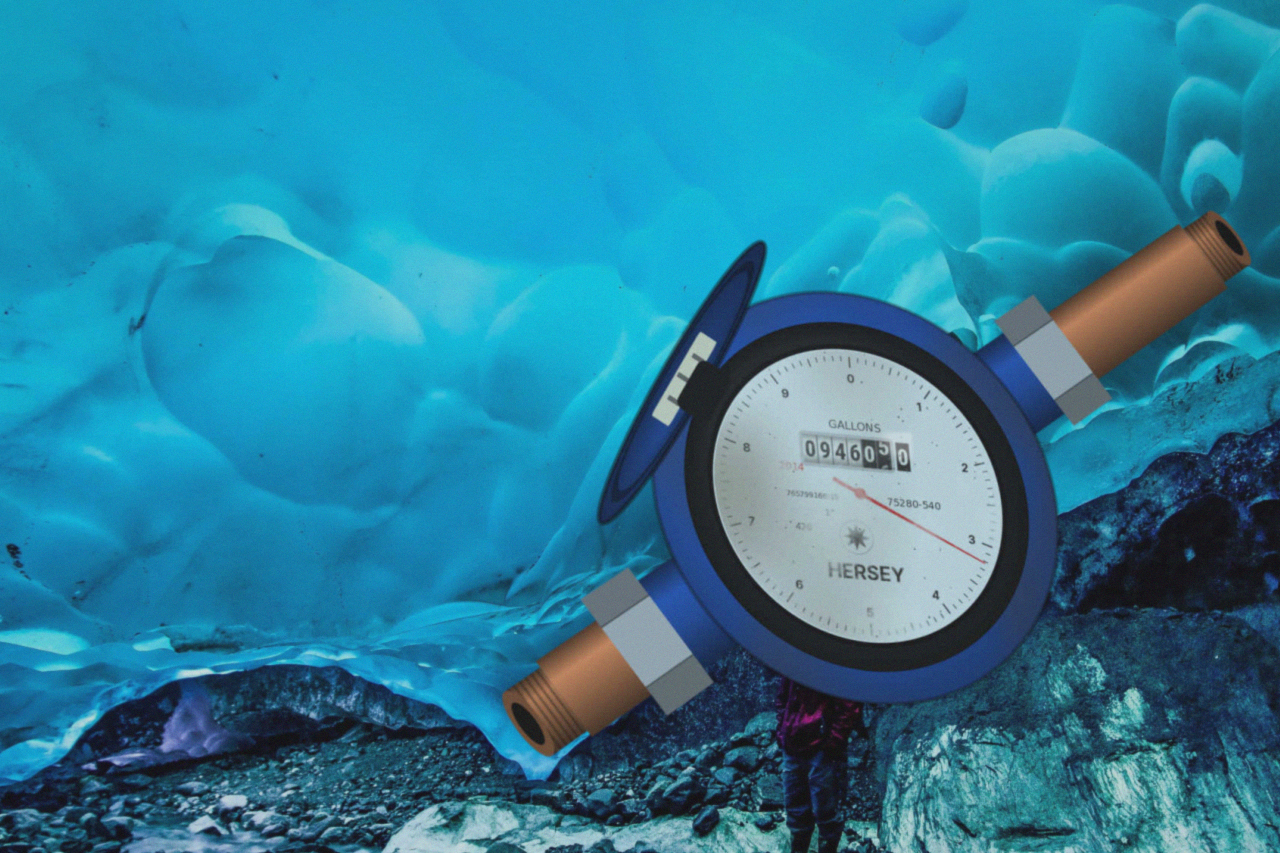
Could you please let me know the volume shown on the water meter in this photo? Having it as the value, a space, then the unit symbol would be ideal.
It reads 946053.2 gal
